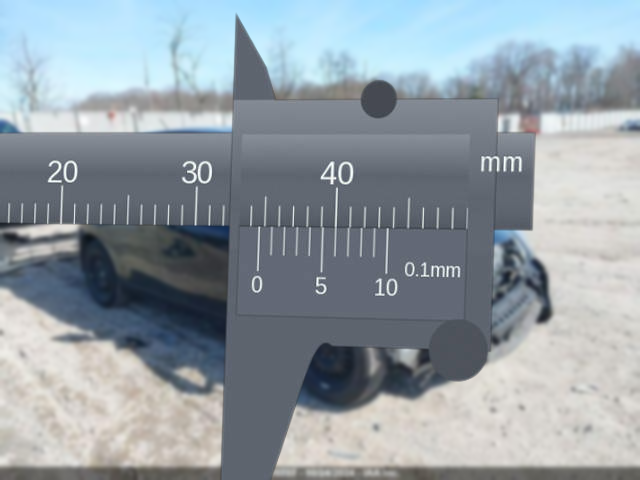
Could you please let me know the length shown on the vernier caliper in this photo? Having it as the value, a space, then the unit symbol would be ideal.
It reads 34.6 mm
